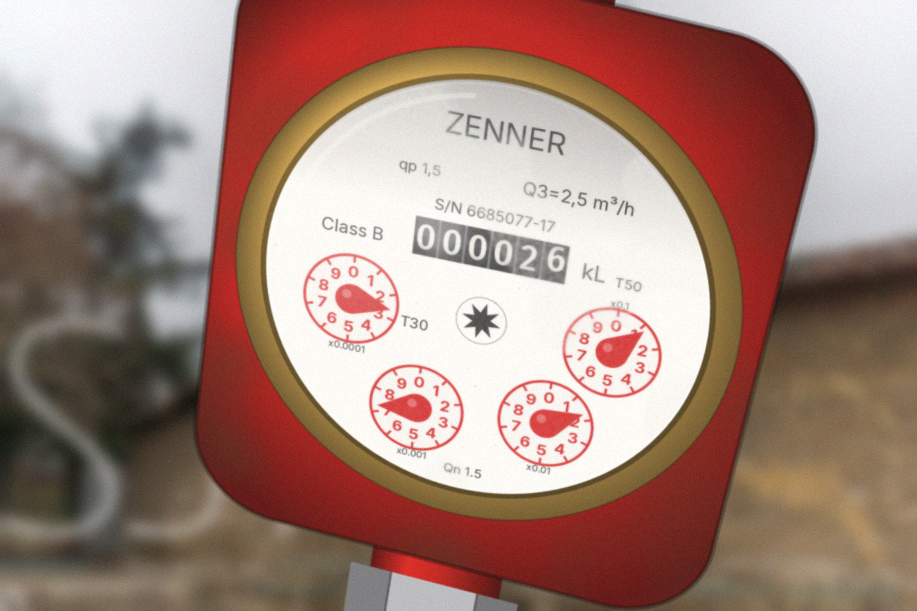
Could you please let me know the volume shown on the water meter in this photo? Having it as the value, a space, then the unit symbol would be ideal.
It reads 26.1172 kL
